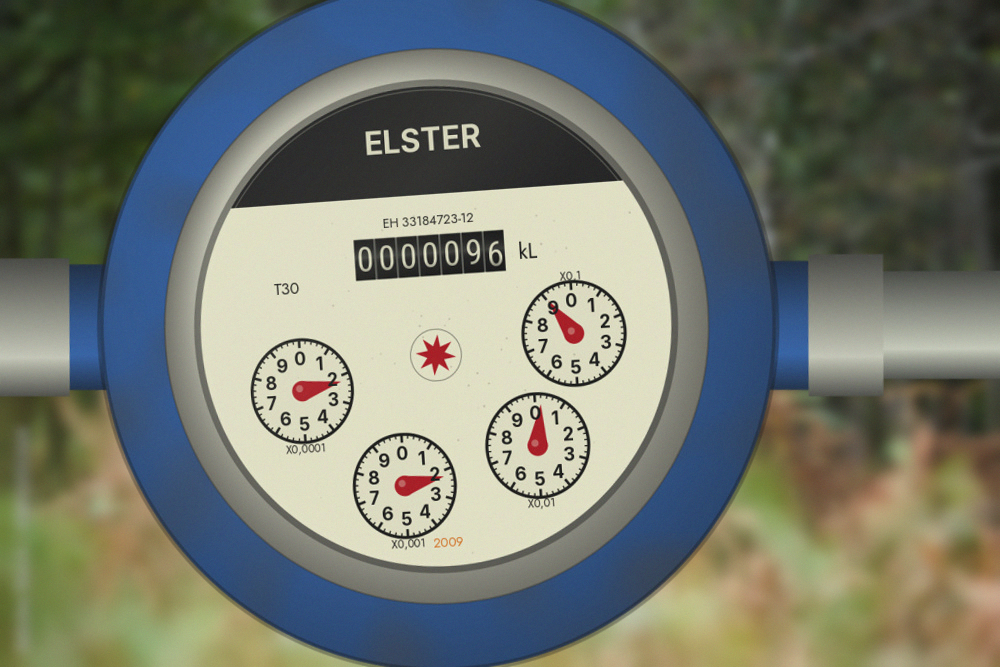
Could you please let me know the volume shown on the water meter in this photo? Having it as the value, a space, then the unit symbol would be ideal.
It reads 95.9022 kL
